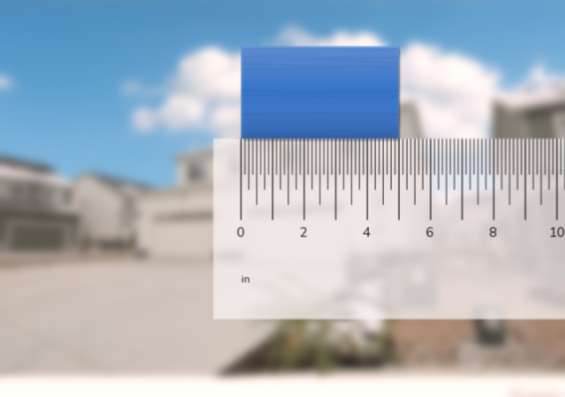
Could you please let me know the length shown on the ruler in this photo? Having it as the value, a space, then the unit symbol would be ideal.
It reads 5 in
